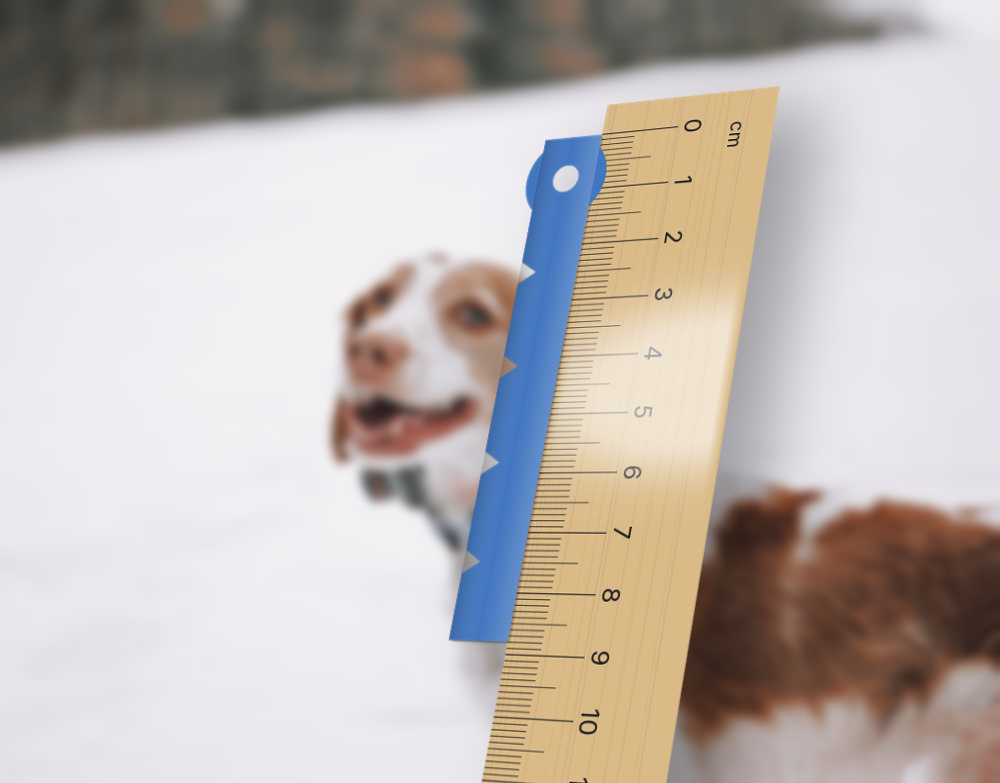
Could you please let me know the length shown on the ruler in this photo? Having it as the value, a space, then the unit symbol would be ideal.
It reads 8.8 cm
